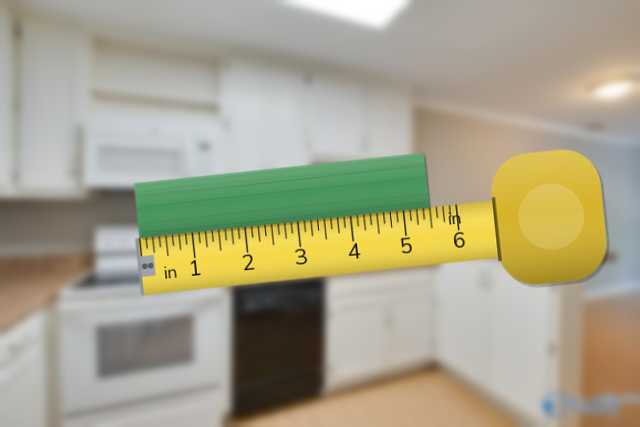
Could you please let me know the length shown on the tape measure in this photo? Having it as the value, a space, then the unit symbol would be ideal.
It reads 5.5 in
